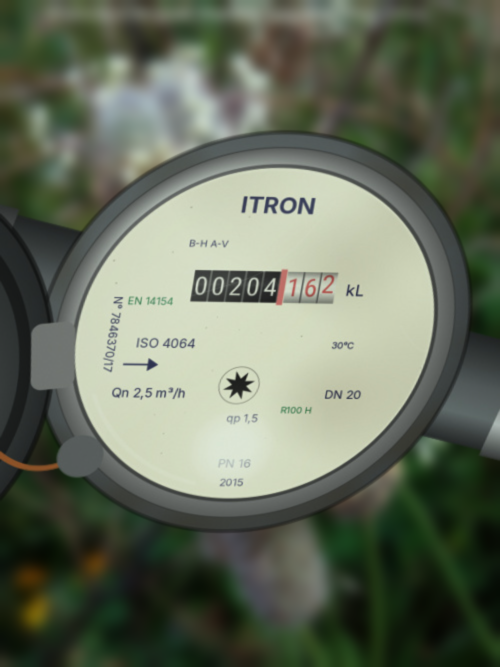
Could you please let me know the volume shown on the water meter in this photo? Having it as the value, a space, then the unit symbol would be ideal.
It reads 204.162 kL
